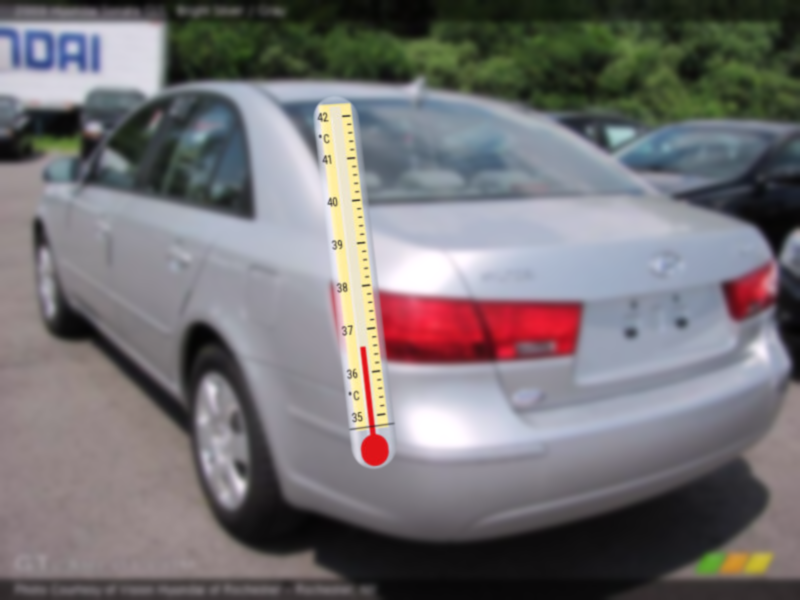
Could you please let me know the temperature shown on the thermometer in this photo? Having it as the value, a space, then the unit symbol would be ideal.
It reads 36.6 °C
